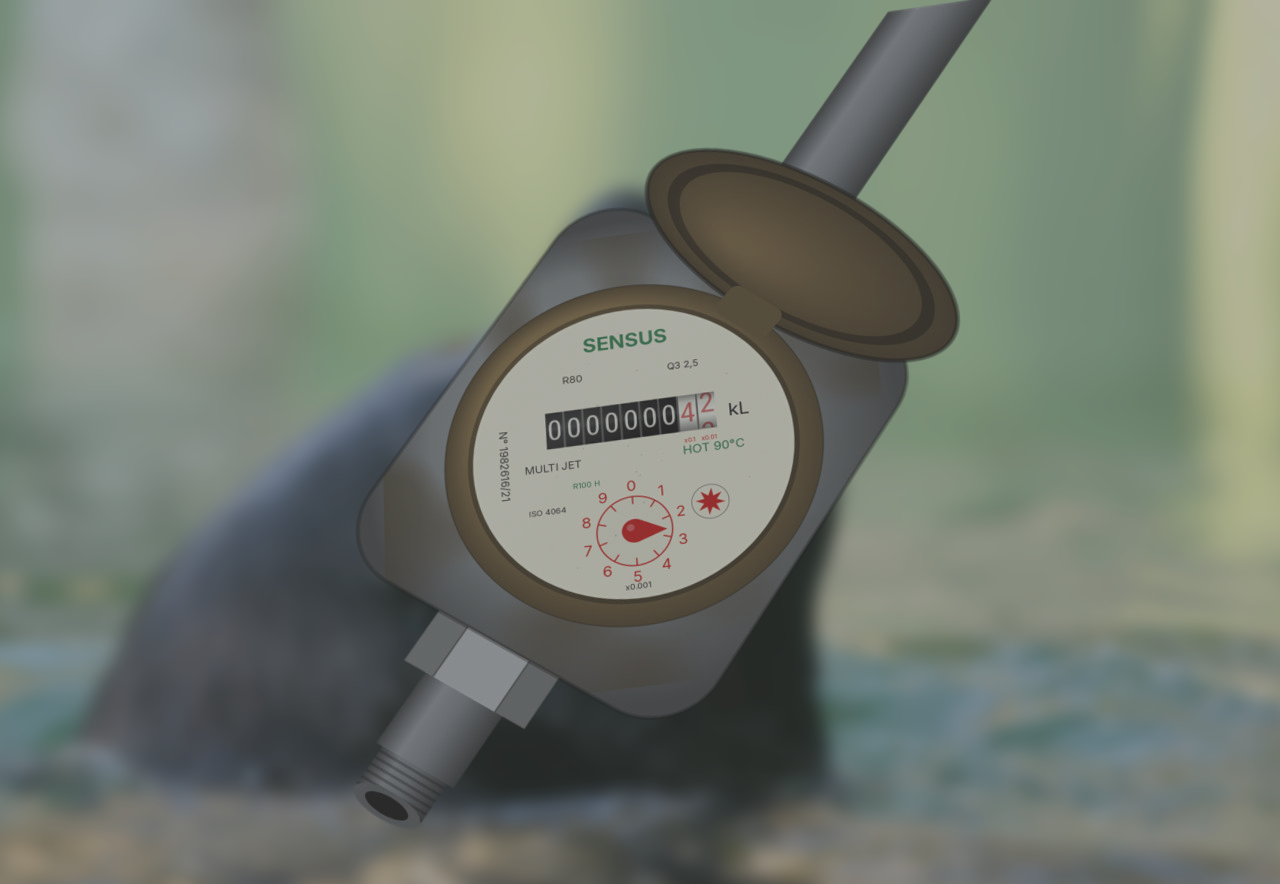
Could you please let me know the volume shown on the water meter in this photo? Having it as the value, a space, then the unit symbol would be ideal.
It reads 0.422 kL
